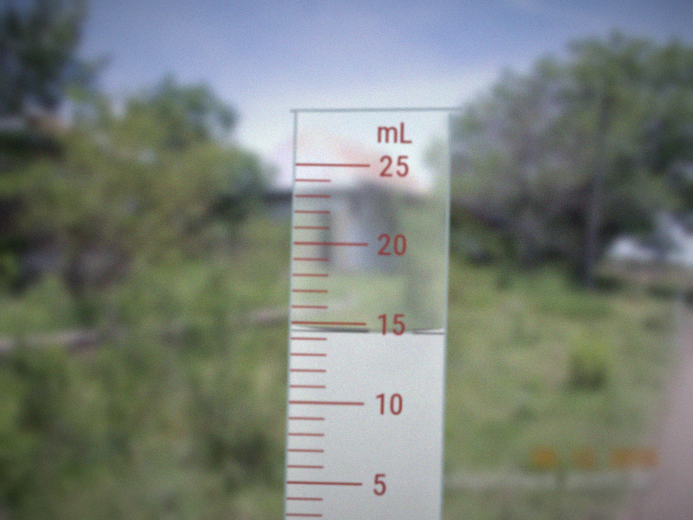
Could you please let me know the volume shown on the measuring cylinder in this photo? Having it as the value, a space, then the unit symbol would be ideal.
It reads 14.5 mL
